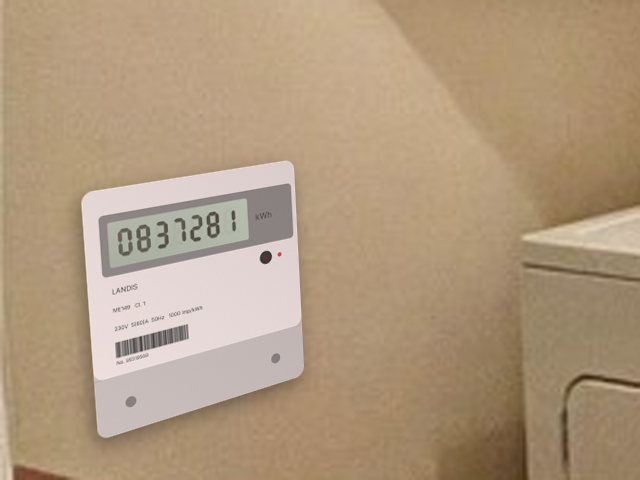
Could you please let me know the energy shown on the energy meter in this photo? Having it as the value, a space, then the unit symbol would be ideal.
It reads 837281 kWh
